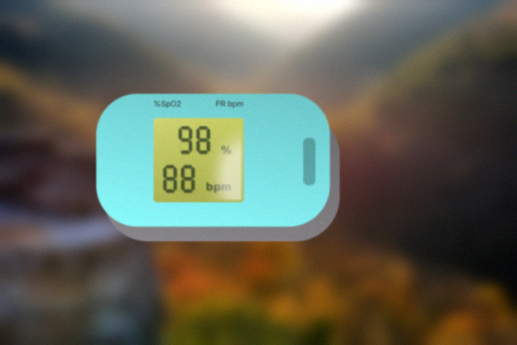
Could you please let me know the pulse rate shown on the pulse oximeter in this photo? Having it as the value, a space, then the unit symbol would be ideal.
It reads 88 bpm
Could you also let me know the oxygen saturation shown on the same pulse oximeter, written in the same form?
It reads 98 %
